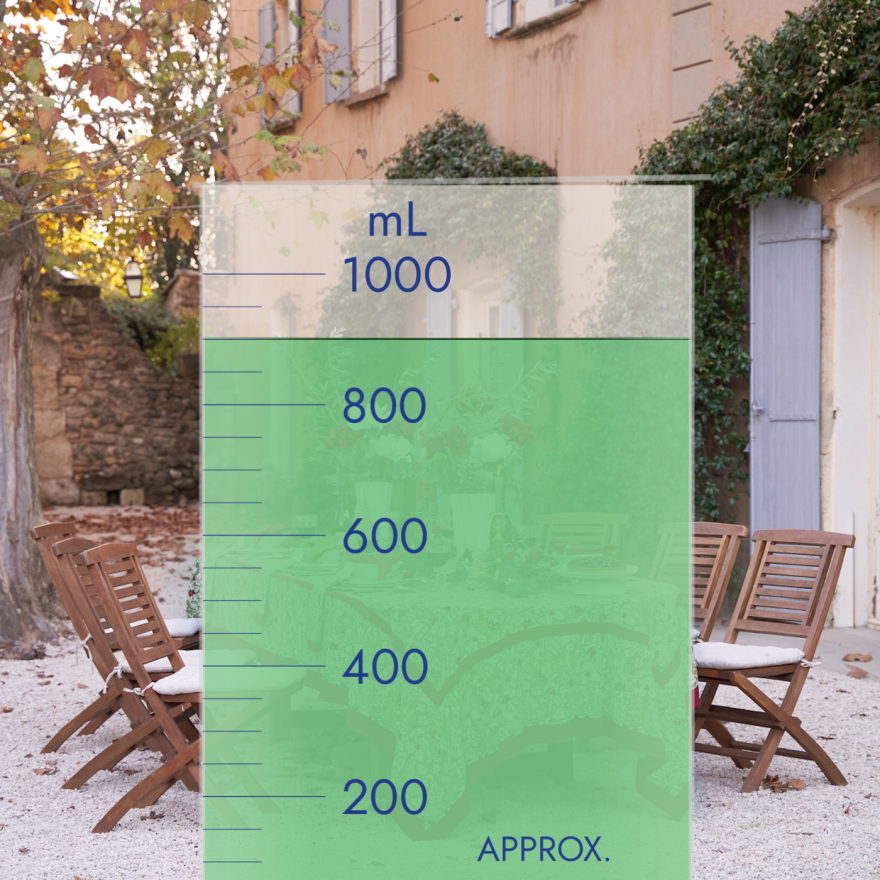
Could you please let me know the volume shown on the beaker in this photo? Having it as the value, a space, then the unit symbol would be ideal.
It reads 900 mL
